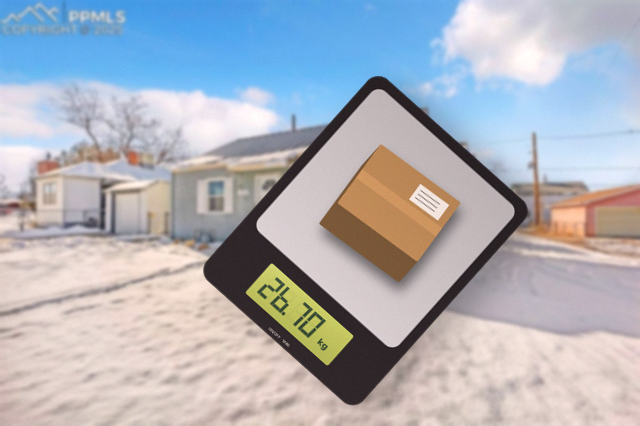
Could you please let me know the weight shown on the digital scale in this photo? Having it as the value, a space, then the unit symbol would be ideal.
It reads 26.70 kg
